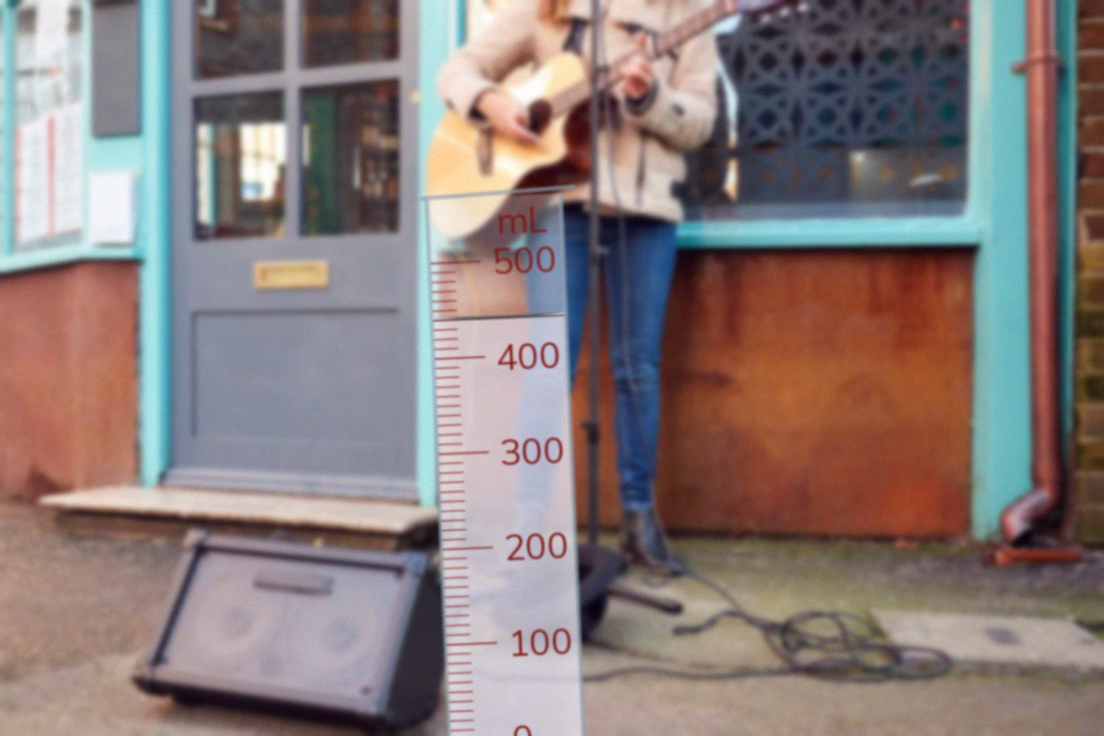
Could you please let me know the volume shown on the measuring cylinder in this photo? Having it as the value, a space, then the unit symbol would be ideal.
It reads 440 mL
